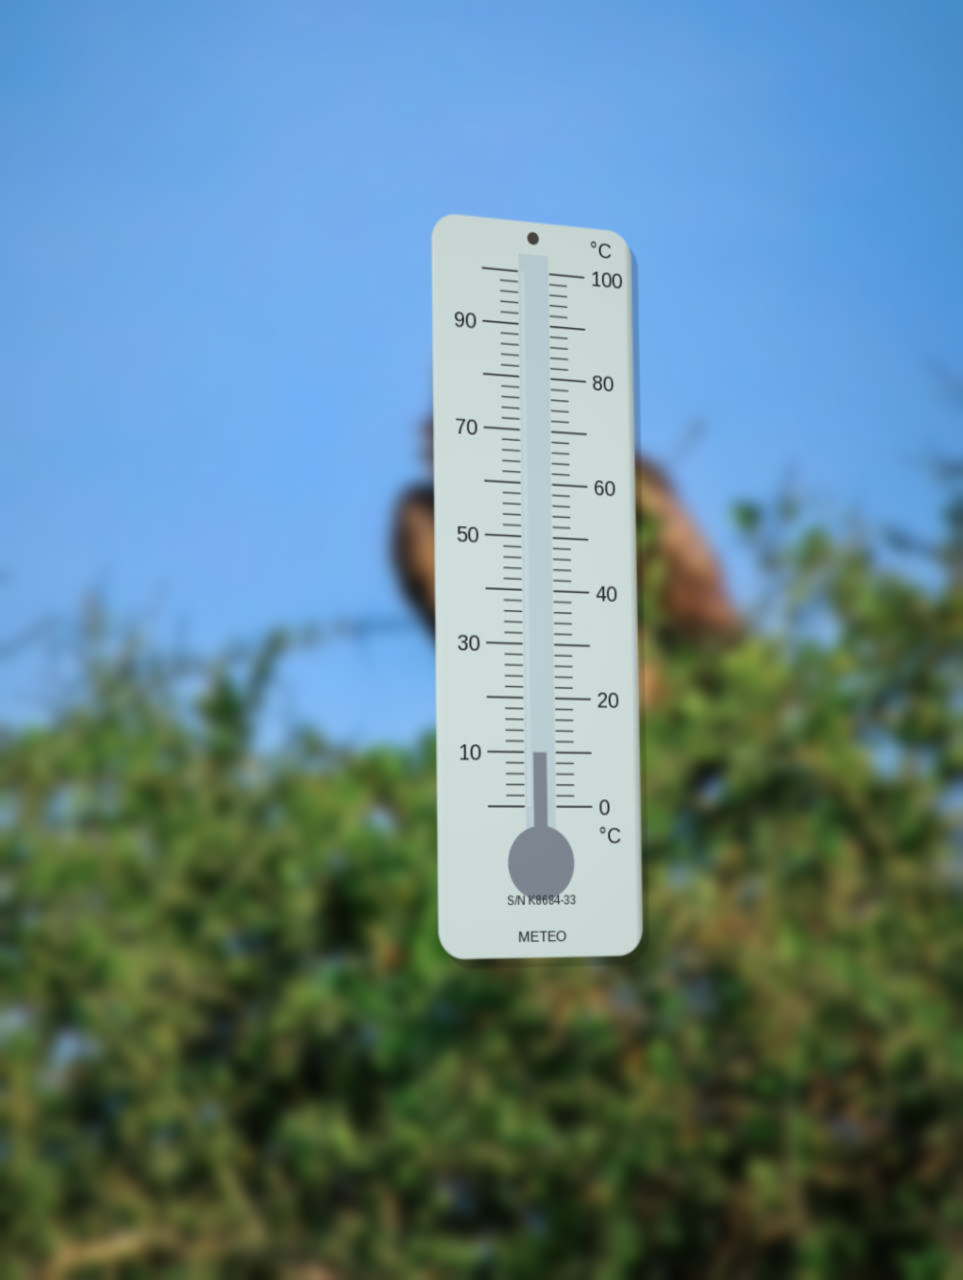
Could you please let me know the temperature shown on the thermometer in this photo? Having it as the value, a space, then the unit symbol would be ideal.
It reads 10 °C
